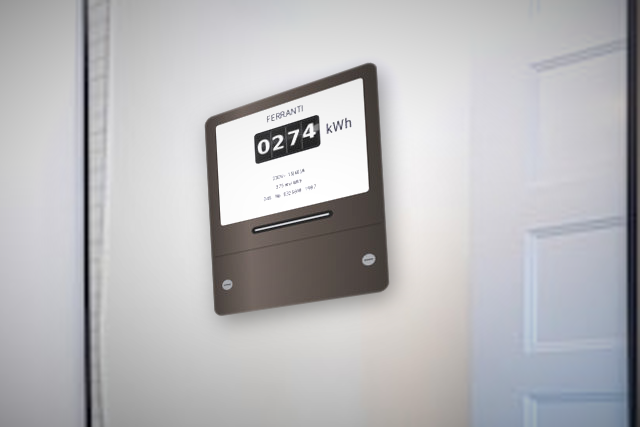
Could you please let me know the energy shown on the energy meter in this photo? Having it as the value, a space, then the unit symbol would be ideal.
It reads 274 kWh
